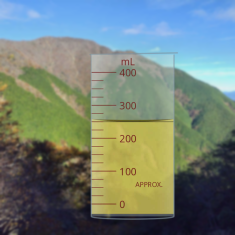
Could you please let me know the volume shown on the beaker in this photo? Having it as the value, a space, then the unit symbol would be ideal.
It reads 250 mL
